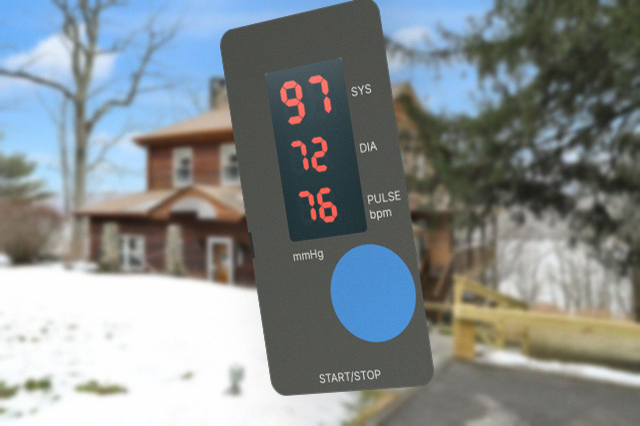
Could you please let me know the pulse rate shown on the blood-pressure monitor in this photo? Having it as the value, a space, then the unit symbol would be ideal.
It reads 76 bpm
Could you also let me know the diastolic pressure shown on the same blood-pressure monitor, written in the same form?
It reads 72 mmHg
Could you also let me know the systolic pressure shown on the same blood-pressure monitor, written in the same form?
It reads 97 mmHg
